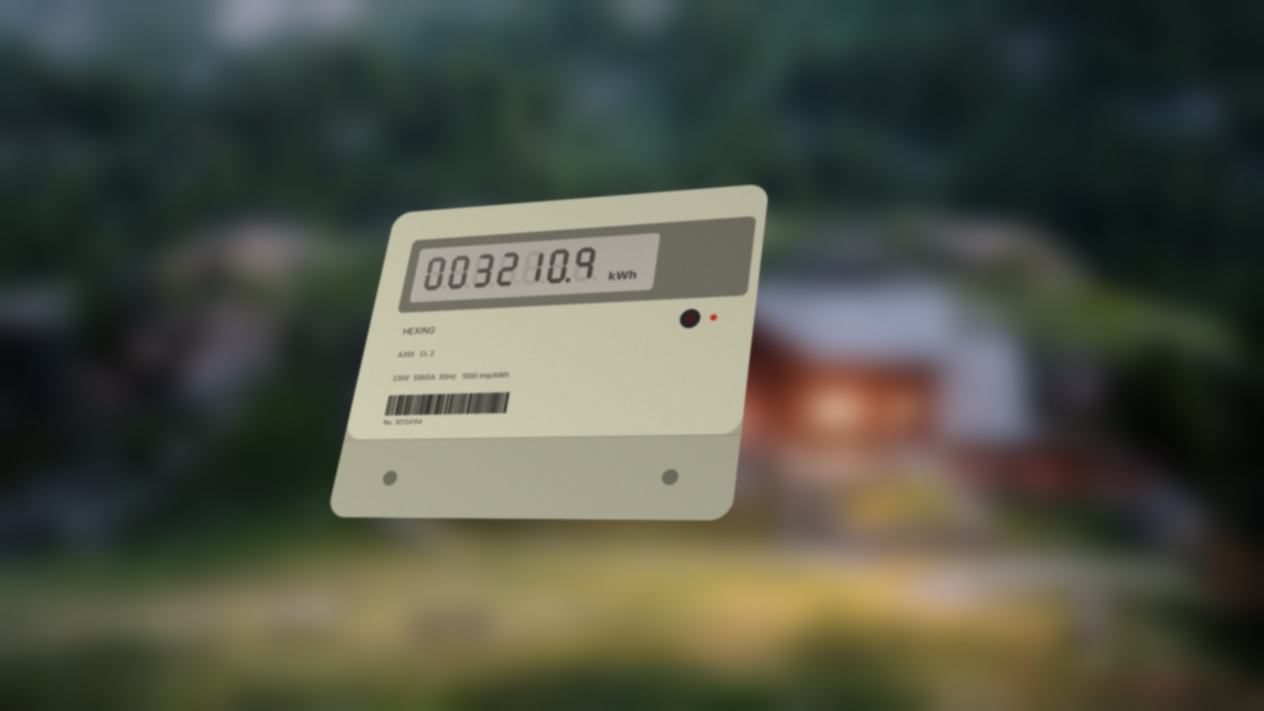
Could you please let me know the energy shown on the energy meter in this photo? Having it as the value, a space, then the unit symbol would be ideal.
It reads 3210.9 kWh
